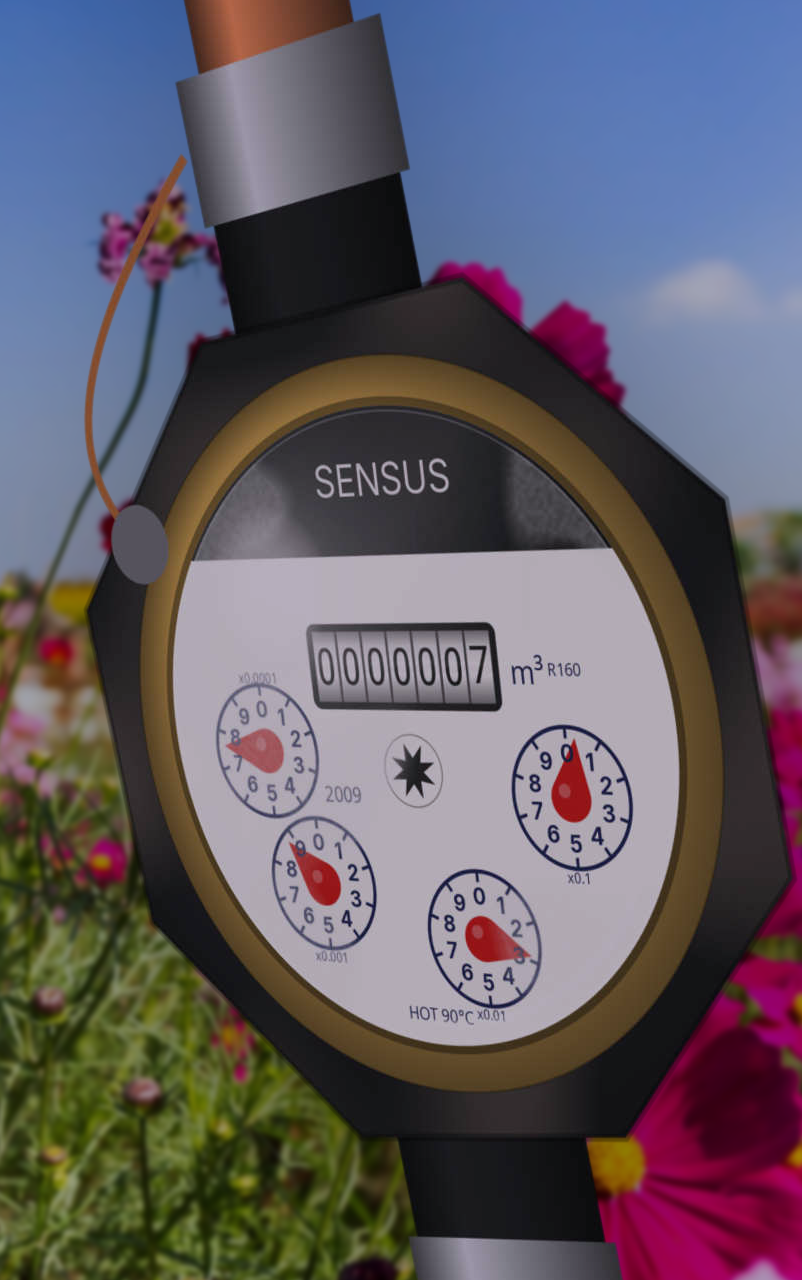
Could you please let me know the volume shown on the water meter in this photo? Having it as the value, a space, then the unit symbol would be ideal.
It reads 7.0287 m³
